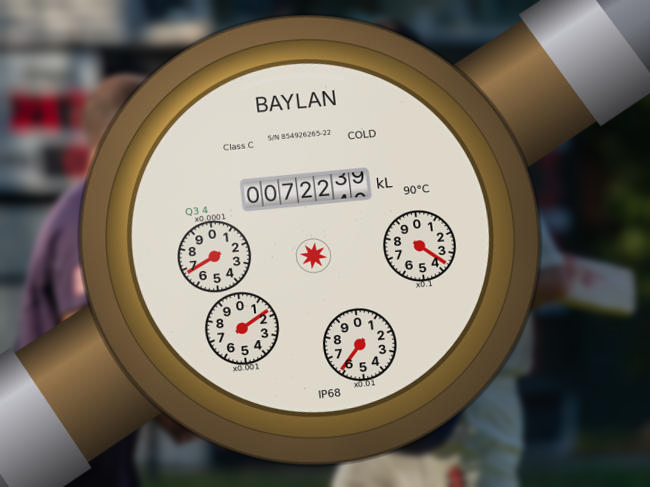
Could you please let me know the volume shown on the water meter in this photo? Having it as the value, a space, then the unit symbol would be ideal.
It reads 72239.3616 kL
